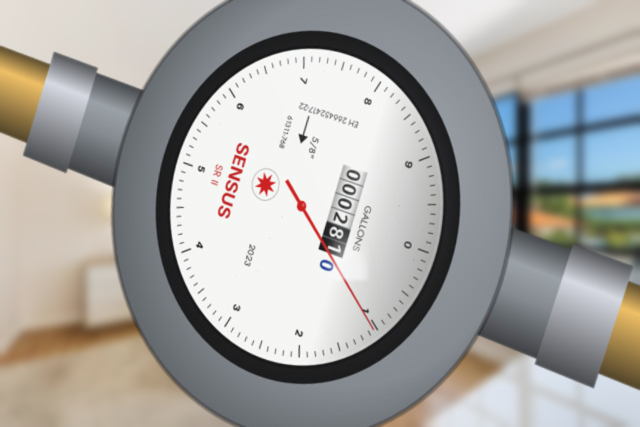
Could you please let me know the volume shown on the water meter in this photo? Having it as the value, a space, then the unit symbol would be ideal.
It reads 2811.0 gal
